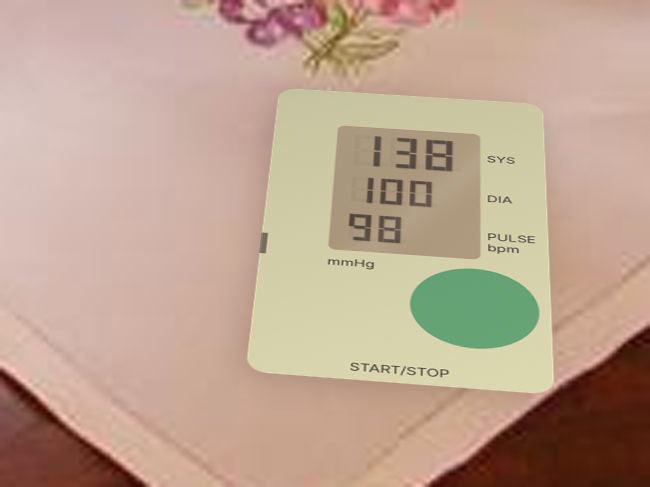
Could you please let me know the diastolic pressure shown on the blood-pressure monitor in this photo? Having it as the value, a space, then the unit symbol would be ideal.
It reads 100 mmHg
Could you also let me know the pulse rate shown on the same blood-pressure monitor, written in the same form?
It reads 98 bpm
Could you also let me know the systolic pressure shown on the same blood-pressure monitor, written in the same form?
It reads 138 mmHg
